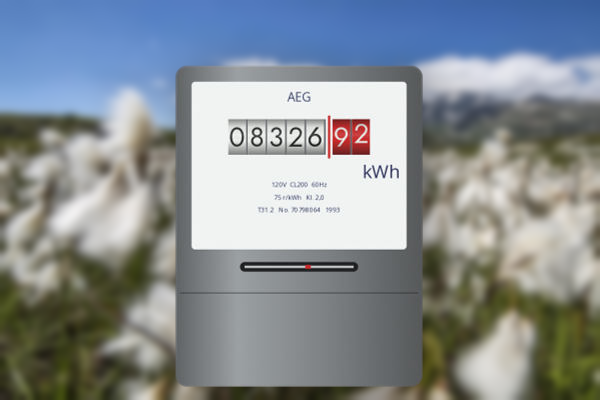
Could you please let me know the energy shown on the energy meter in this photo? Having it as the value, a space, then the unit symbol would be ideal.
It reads 8326.92 kWh
